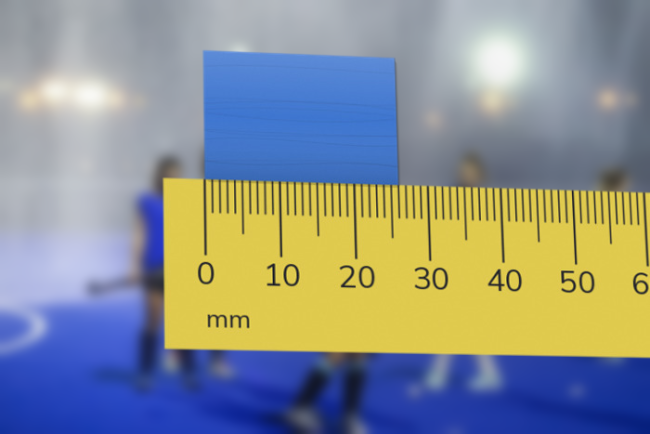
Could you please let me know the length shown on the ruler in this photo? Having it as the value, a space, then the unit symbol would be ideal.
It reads 26 mm
